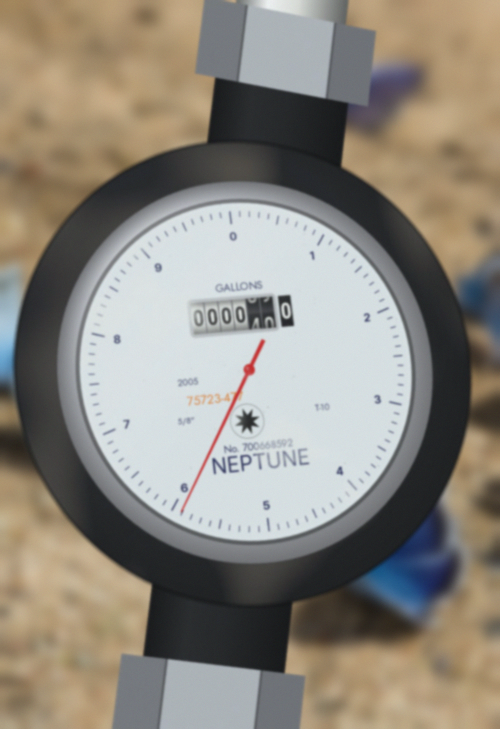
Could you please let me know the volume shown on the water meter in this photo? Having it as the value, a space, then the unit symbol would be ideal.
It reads 395.9 gal
